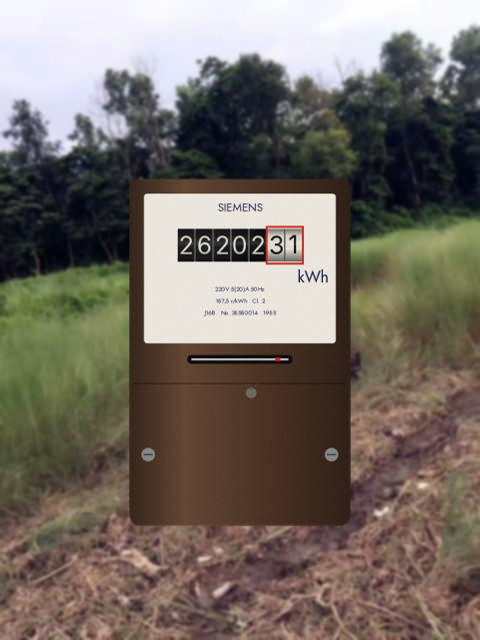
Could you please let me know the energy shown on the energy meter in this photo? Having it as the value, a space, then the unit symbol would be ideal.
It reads 26202.31 kWh
